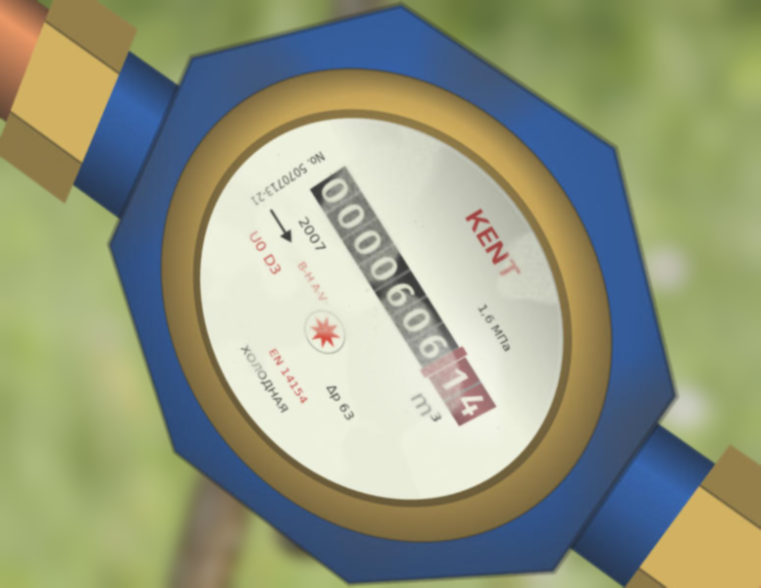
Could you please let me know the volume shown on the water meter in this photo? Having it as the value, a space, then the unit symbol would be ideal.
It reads 606.14 m³
